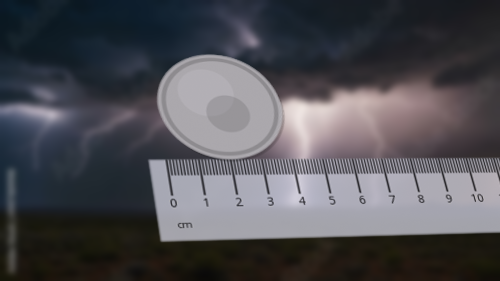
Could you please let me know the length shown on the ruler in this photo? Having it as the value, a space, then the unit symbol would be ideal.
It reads 4 cm
